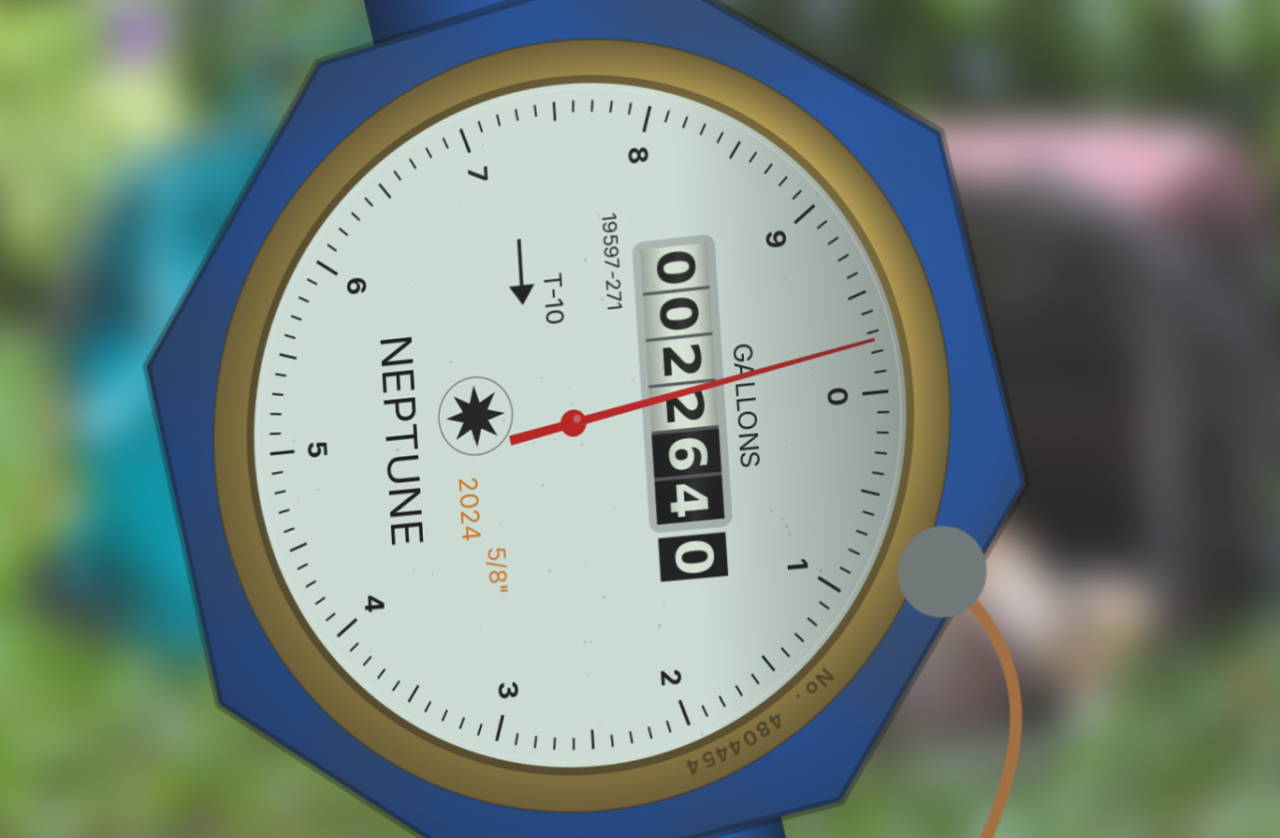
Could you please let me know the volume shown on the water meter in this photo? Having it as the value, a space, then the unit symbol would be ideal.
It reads 22639.7 gal
